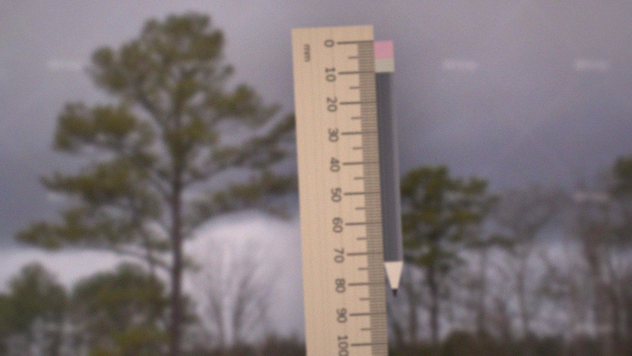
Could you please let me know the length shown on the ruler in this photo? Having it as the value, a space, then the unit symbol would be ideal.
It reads 85 mm
